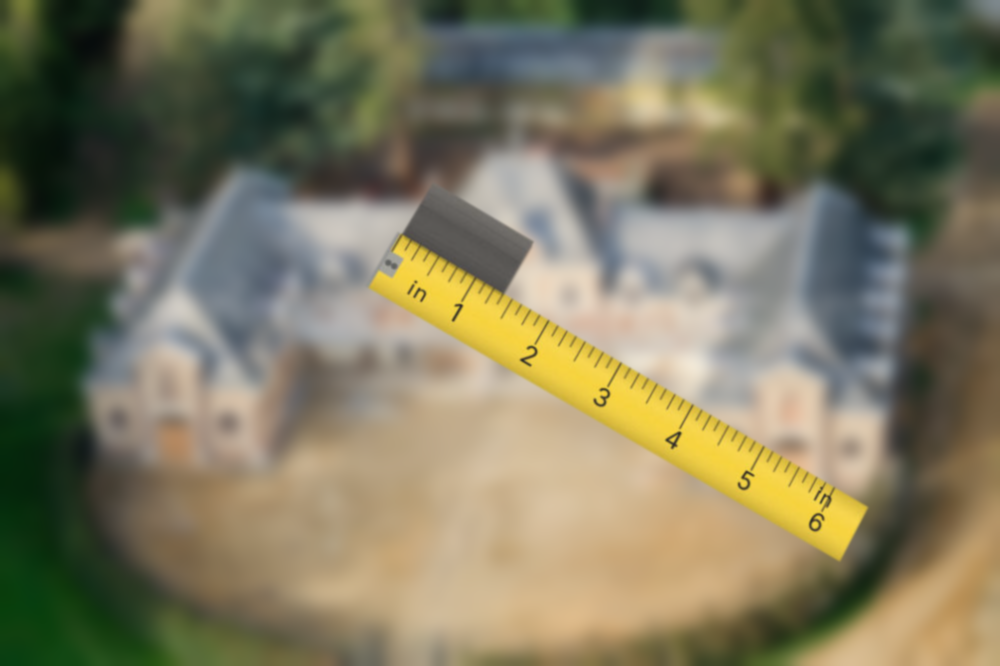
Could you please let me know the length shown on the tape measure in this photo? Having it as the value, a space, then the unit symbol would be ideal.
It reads 1.375 in
